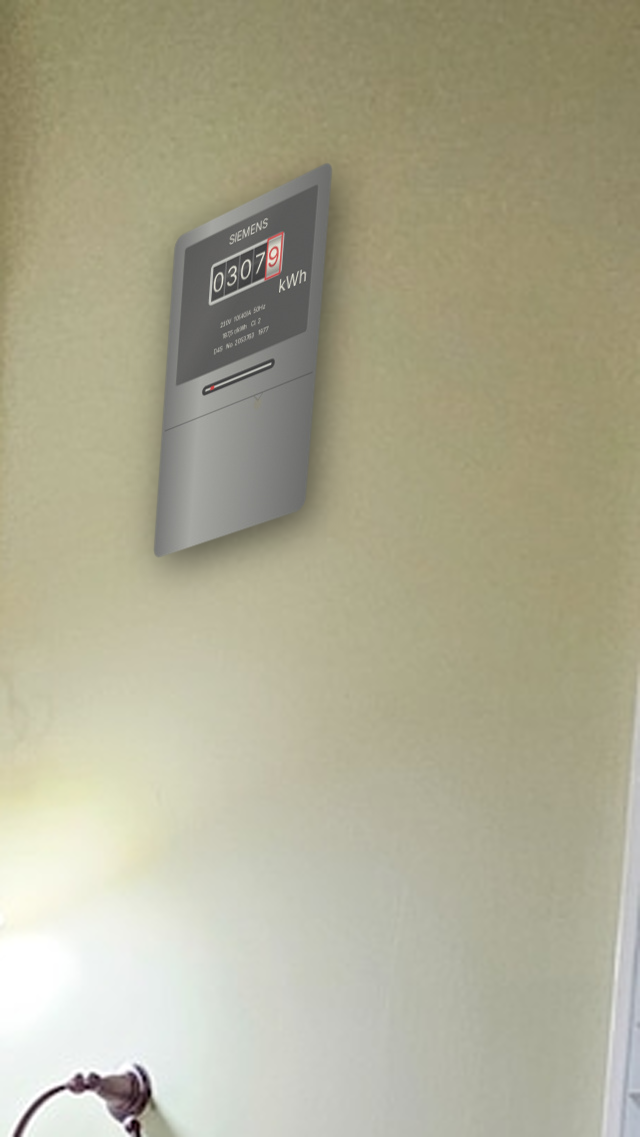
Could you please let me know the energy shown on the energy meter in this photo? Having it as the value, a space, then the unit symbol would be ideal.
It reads 307.9 kWh
